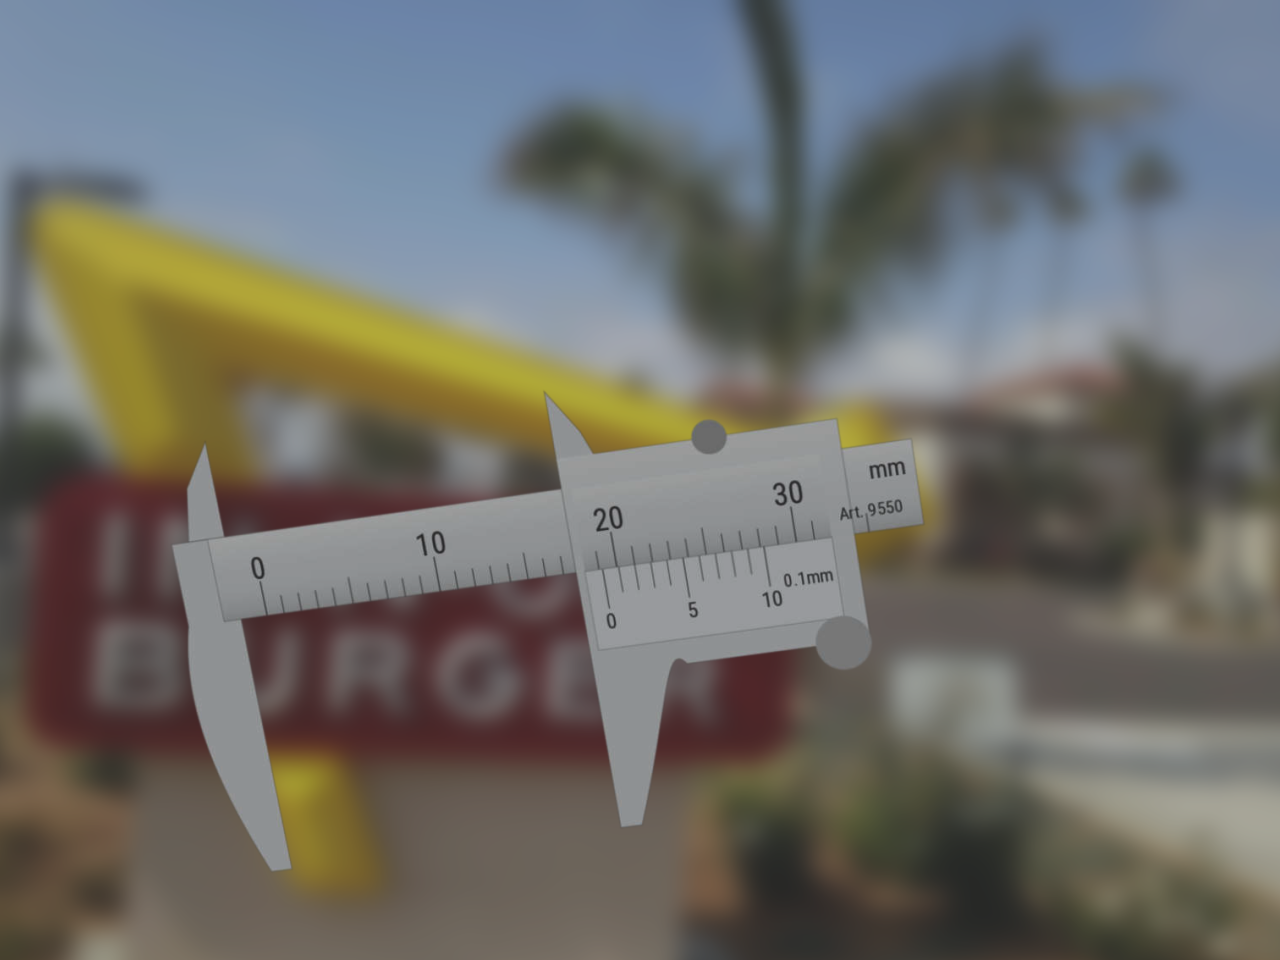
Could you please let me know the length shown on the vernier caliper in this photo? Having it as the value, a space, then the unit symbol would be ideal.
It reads 19.2 mm
